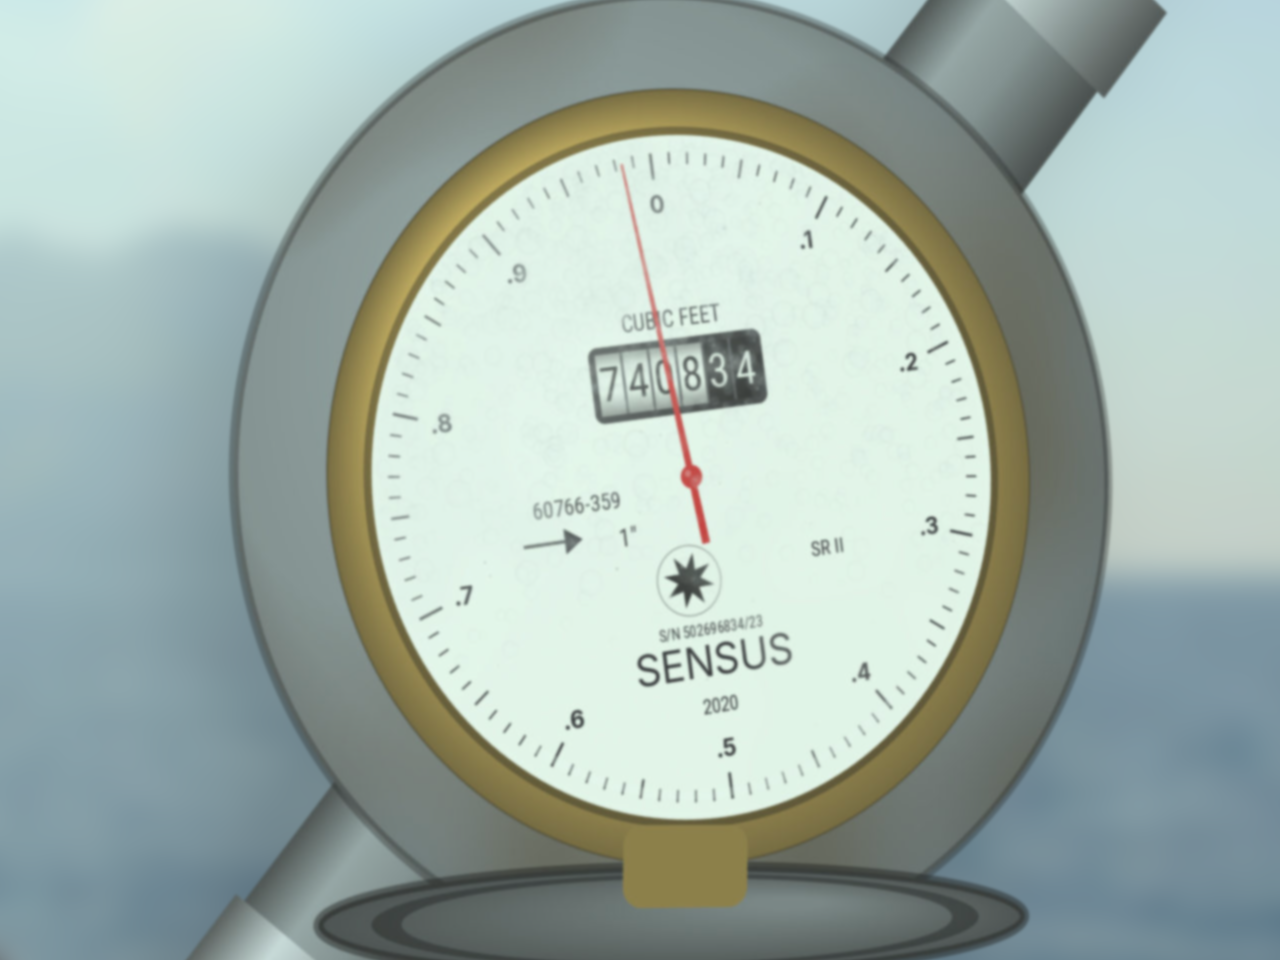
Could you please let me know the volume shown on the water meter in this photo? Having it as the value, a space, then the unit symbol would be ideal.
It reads 740833.98 ft³
